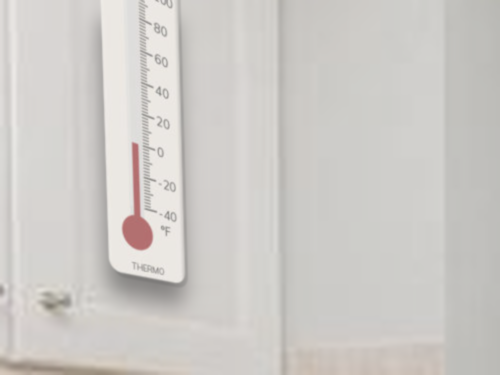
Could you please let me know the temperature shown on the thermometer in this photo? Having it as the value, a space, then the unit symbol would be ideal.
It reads 0 °F
